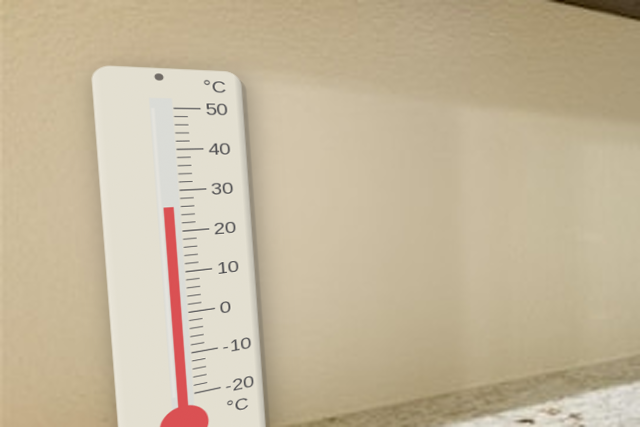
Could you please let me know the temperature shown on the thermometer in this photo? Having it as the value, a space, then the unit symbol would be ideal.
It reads 26 °C
